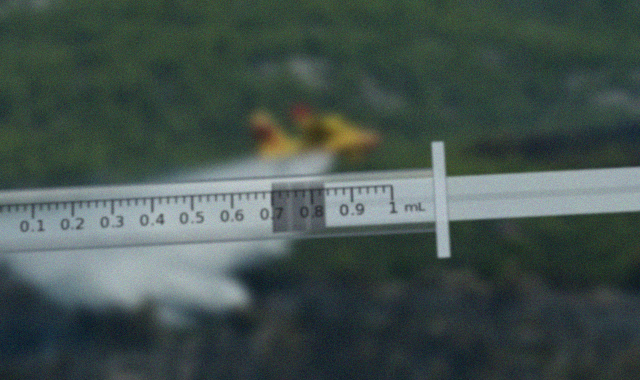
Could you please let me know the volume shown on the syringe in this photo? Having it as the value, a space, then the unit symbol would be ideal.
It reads 0.7 mL
